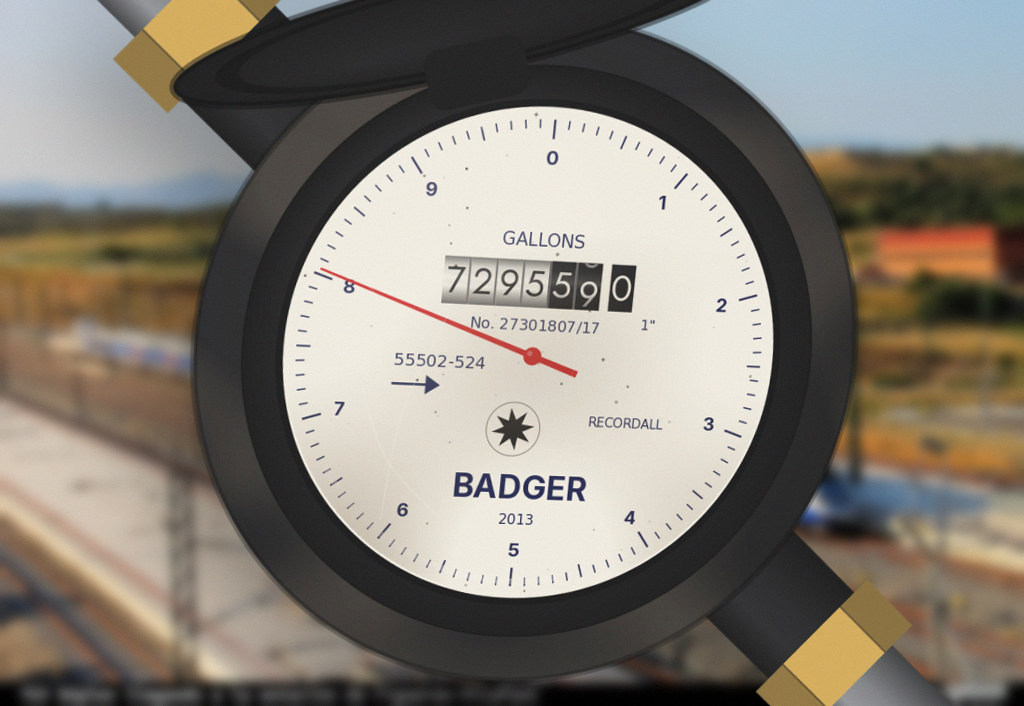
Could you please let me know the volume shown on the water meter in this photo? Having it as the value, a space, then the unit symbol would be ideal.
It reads 7295588.0 gal
